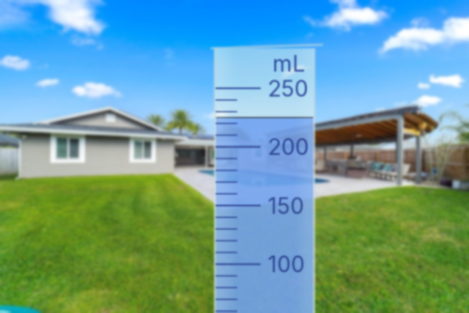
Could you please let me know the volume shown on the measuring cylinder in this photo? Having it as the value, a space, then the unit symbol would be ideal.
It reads 225 mL
